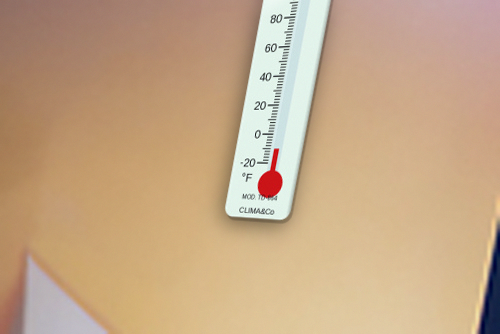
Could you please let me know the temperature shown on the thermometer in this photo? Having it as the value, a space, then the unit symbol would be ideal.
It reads -10 °F
